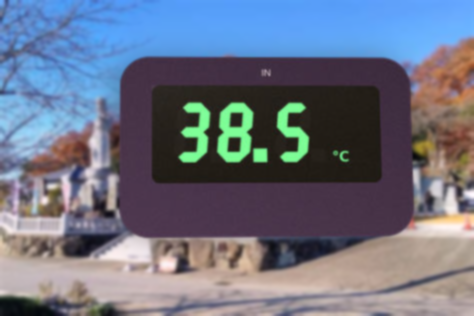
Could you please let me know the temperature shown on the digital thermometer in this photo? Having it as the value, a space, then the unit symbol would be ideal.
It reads 38.5 °C
